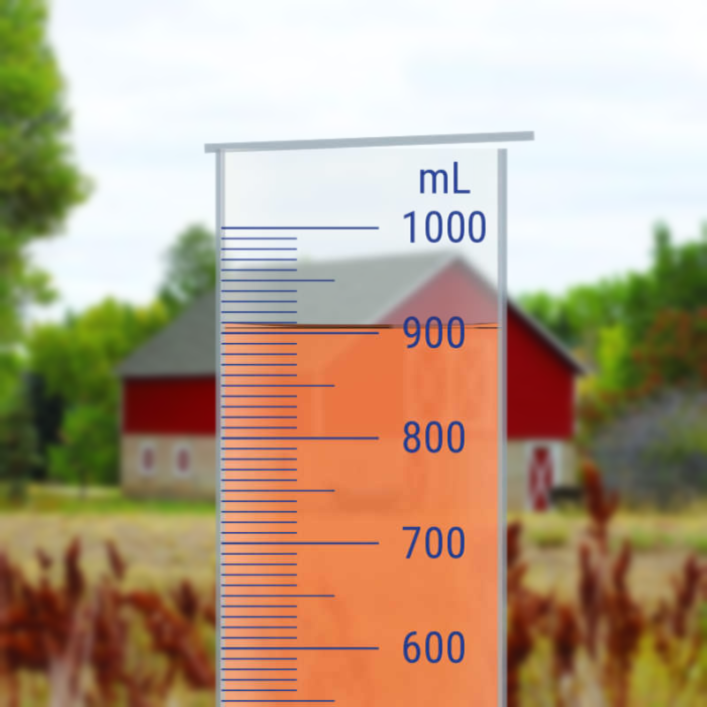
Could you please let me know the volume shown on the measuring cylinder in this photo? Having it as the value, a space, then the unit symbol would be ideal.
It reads 905 mL
